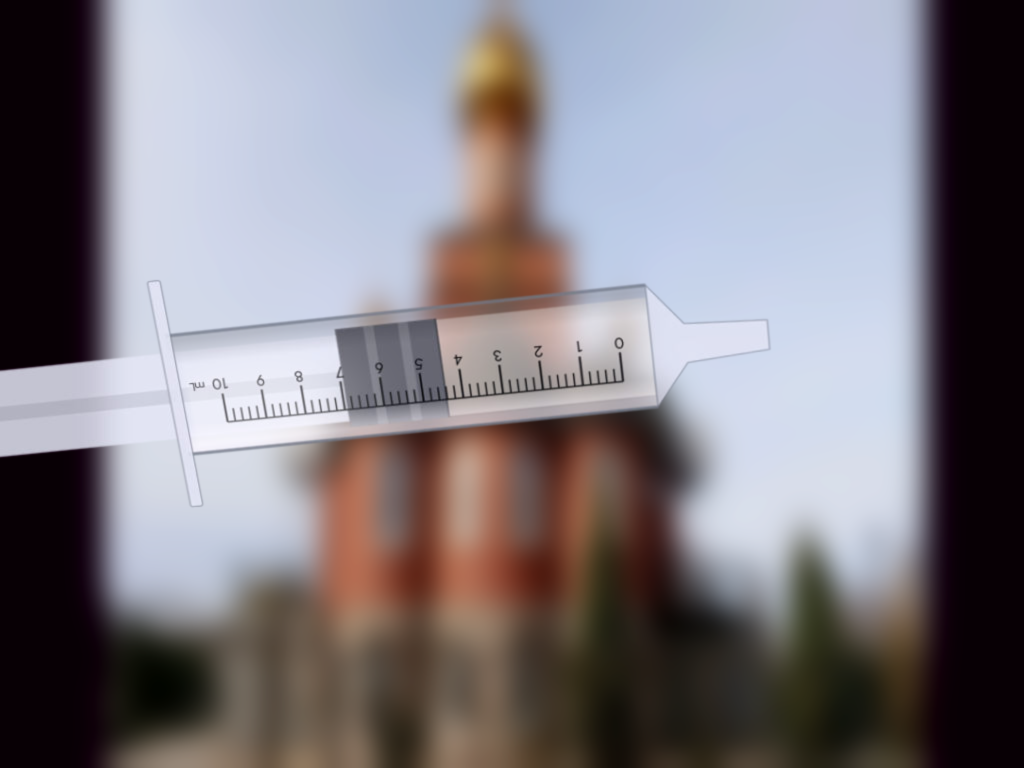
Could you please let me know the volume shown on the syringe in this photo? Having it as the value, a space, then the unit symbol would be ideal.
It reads 4.4 mL
